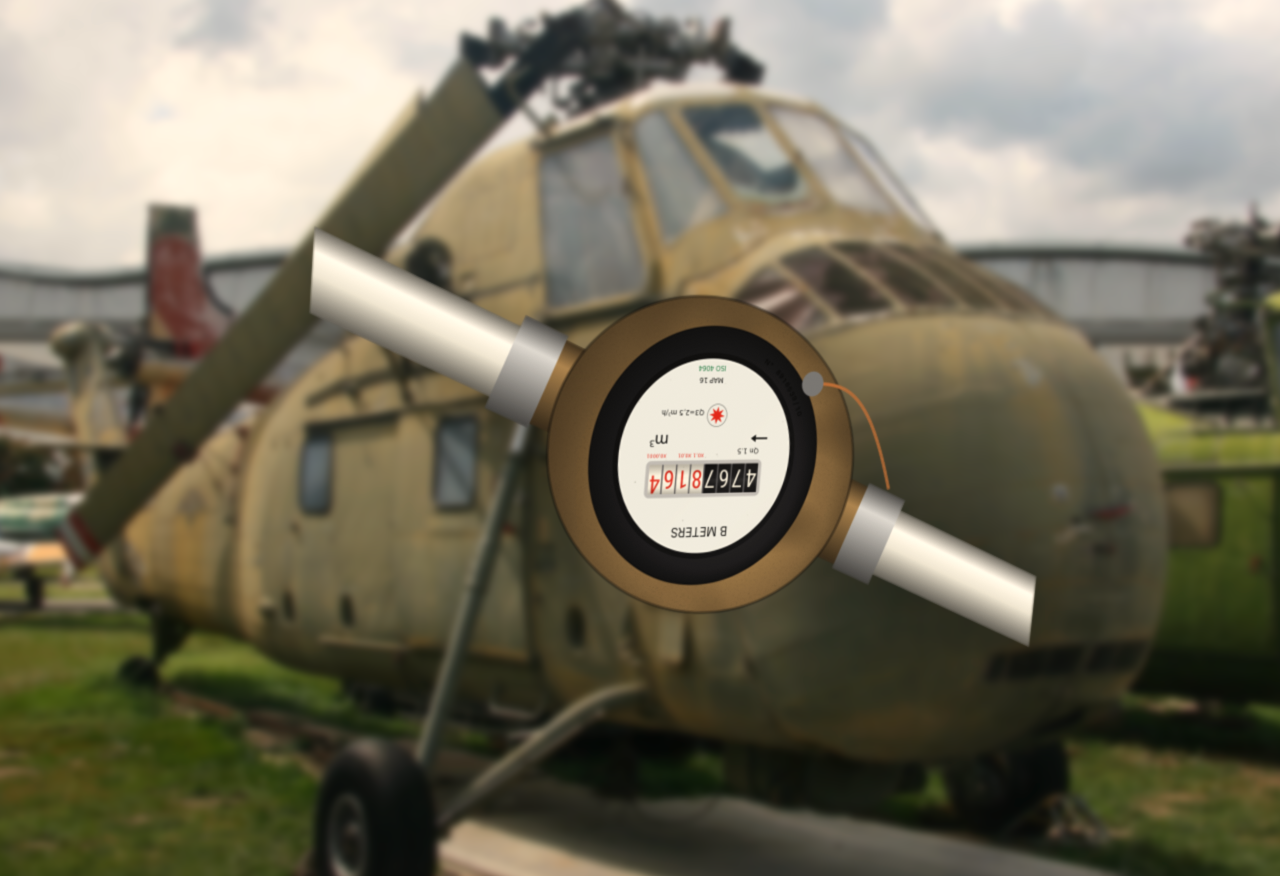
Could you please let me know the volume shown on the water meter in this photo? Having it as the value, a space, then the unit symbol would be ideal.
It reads 4767.8164 m³
